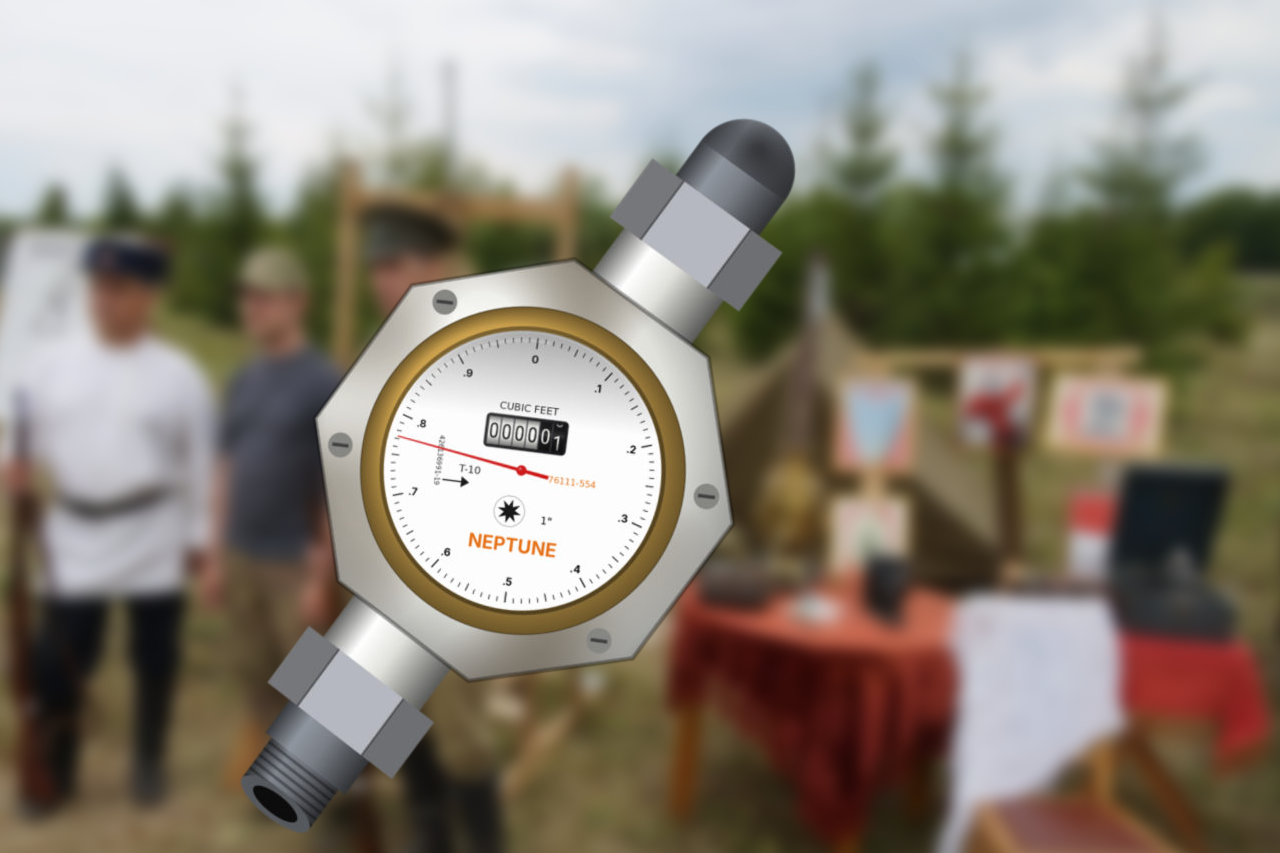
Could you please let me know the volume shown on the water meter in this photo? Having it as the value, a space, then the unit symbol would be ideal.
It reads 0.77 ft³
